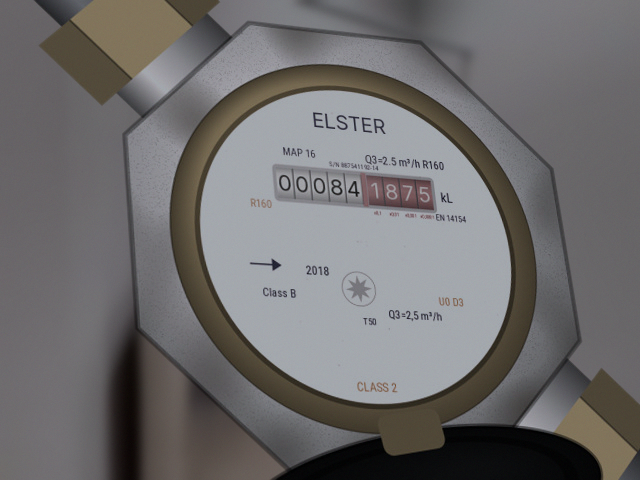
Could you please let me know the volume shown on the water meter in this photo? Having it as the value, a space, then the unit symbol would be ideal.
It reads 84.1875 kL
